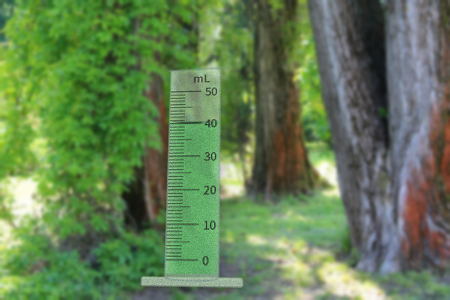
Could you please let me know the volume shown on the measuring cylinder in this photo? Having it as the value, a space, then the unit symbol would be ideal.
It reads 40 mL
